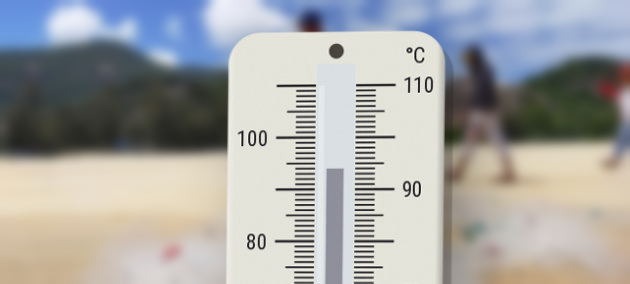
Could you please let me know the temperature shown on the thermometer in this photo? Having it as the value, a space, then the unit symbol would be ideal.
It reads 94 °C
